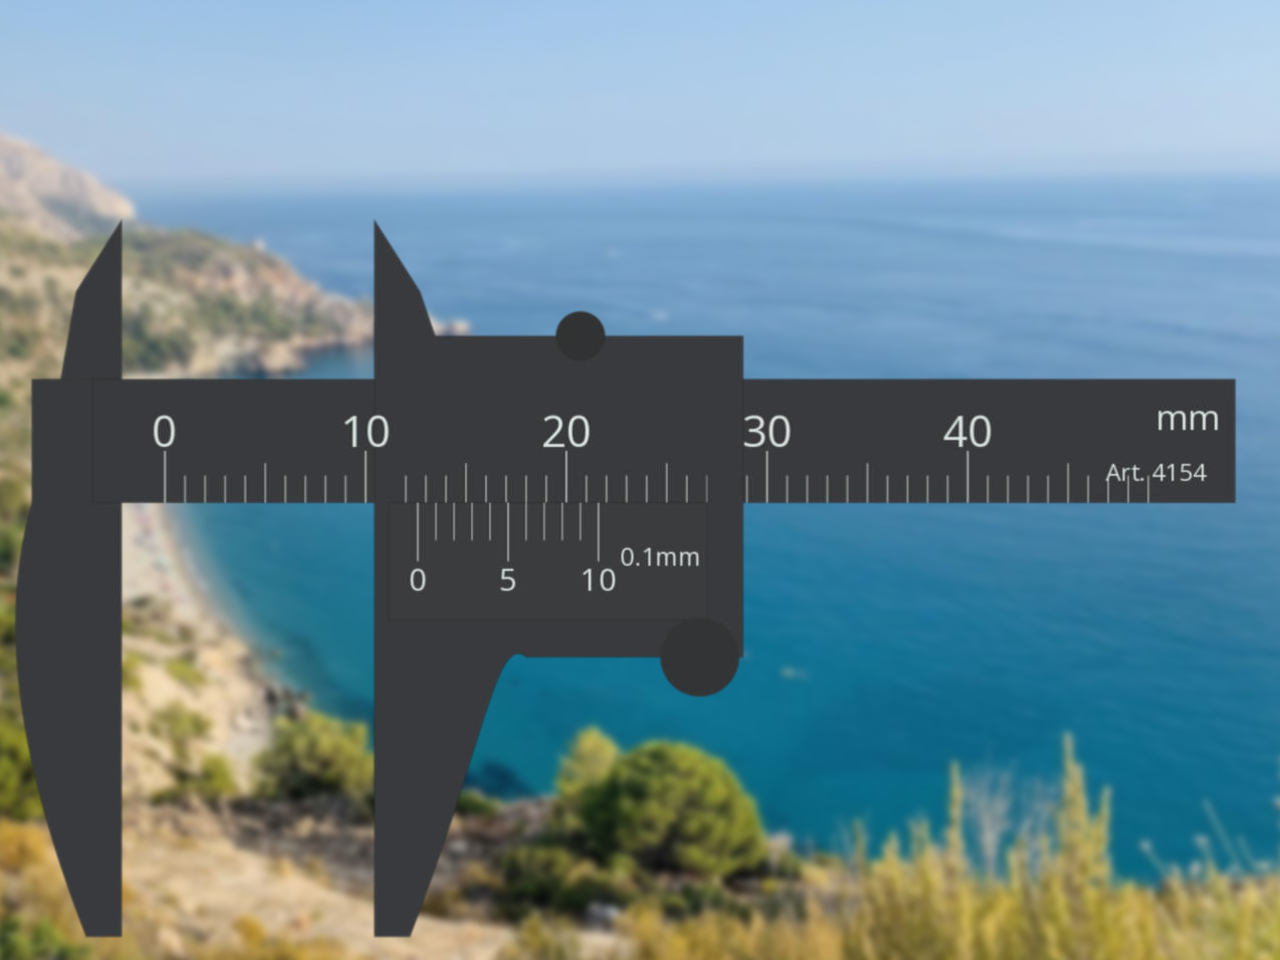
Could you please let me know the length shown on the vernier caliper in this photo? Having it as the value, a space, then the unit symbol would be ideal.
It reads 12.6 mm
